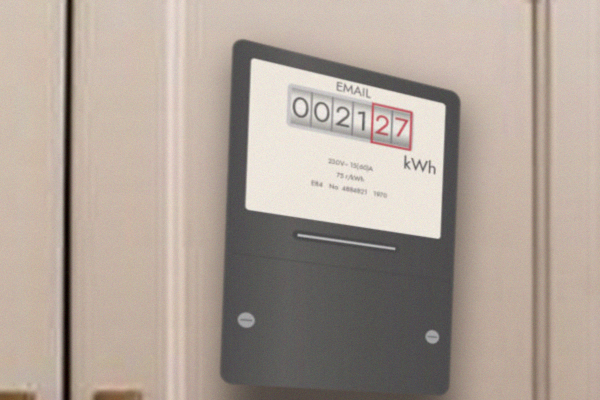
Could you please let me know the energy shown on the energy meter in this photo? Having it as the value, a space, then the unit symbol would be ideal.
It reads 21.27 kWh
